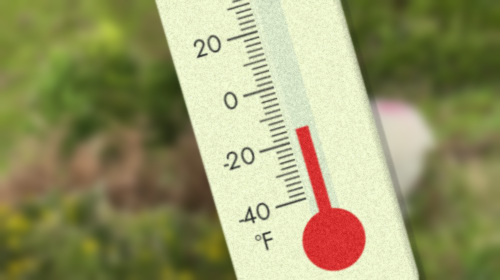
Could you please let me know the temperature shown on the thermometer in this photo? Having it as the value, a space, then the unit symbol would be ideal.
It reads -16 °F
